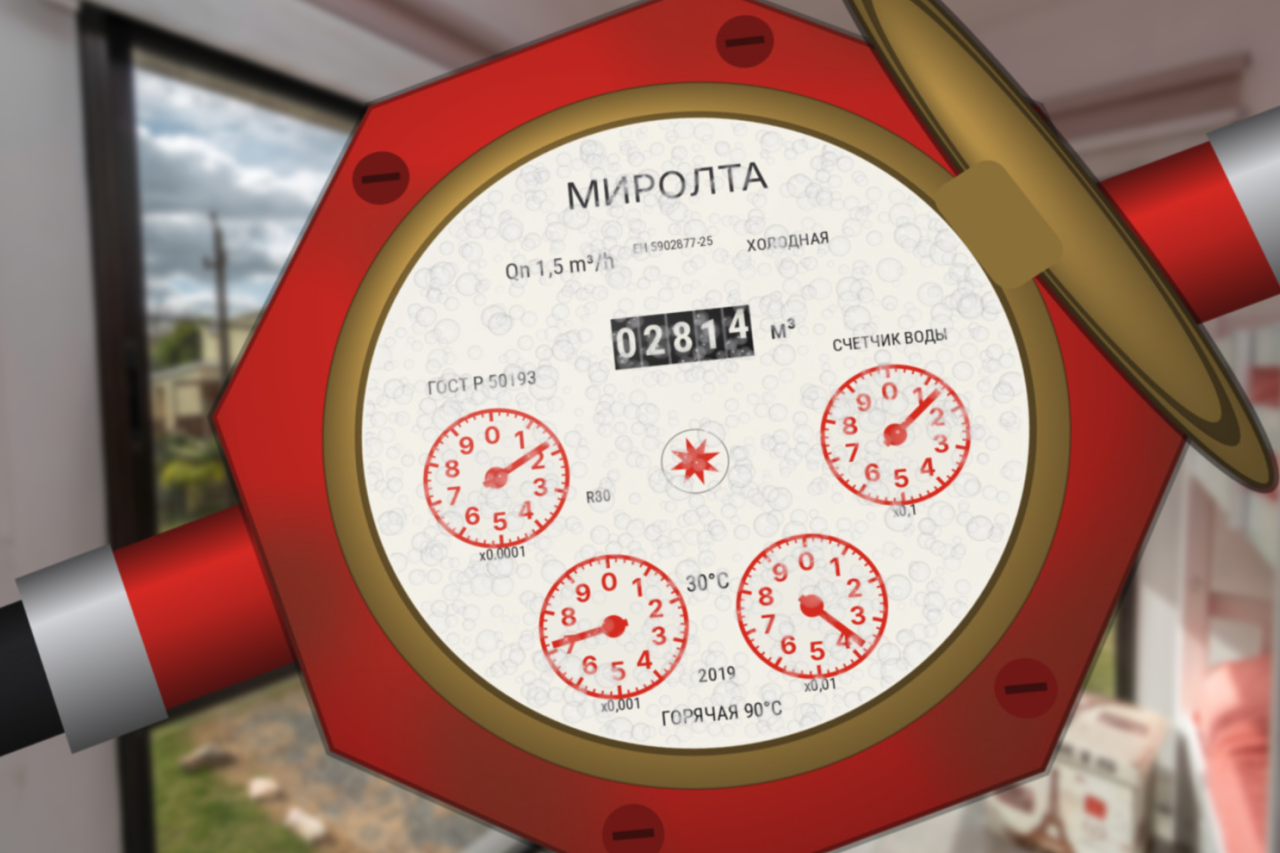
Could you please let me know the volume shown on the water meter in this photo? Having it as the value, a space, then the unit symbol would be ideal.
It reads 2814.1371 m³
